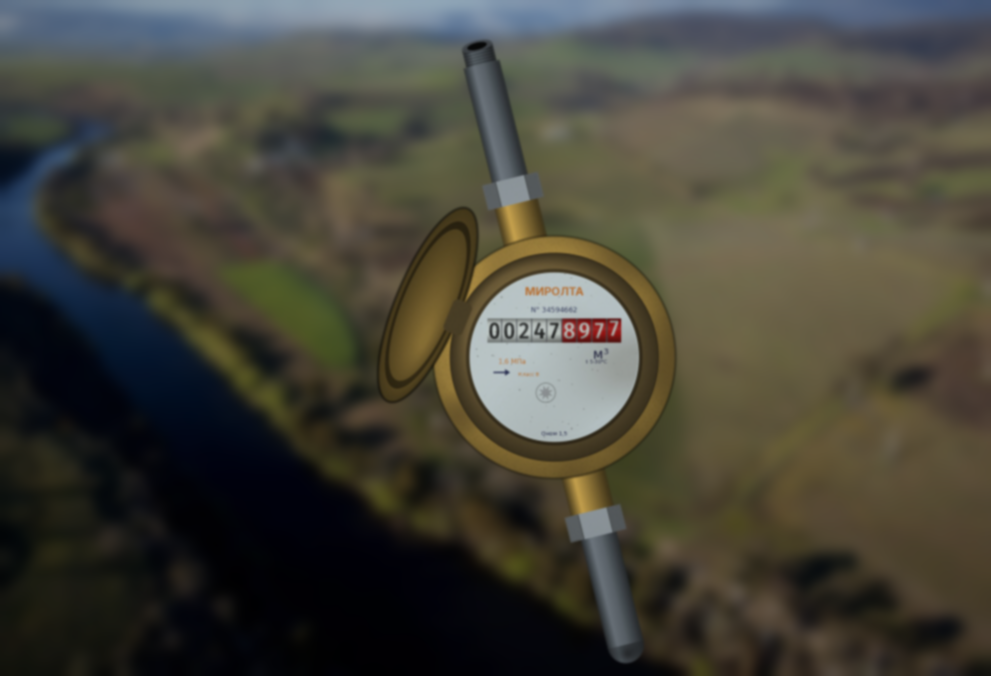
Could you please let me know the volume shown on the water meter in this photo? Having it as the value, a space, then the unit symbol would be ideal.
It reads 247.8977 m³
